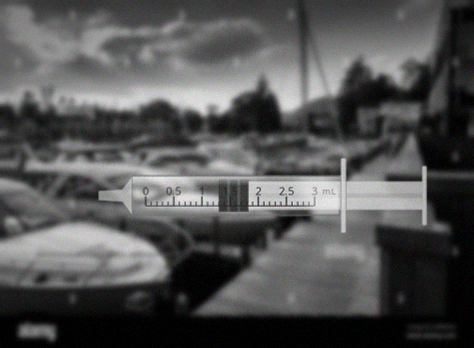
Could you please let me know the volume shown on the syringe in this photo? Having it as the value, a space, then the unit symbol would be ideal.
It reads 1.3 mL
